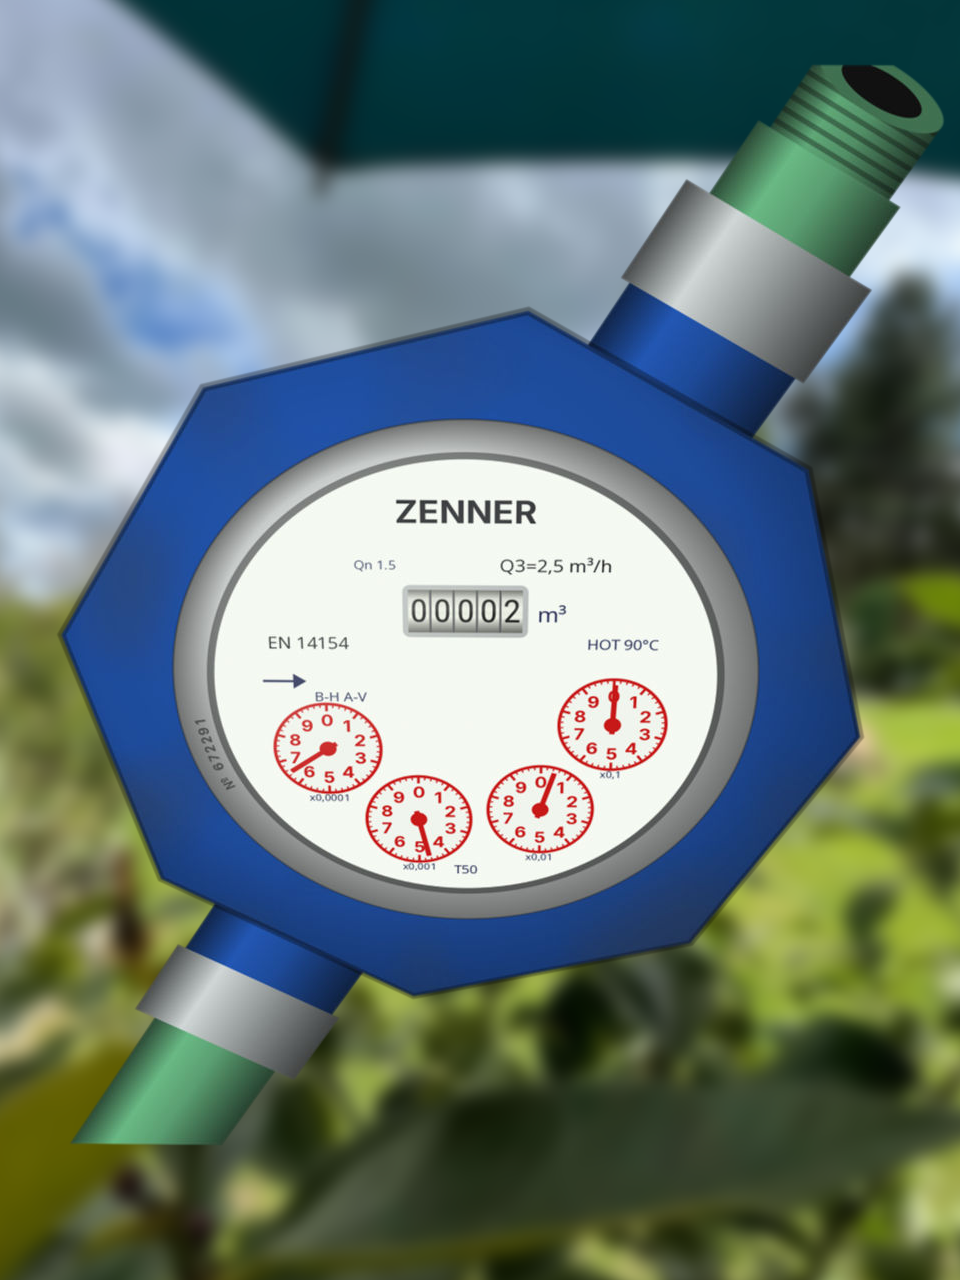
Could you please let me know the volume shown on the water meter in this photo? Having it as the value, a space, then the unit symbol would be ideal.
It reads 2.0046 m³
